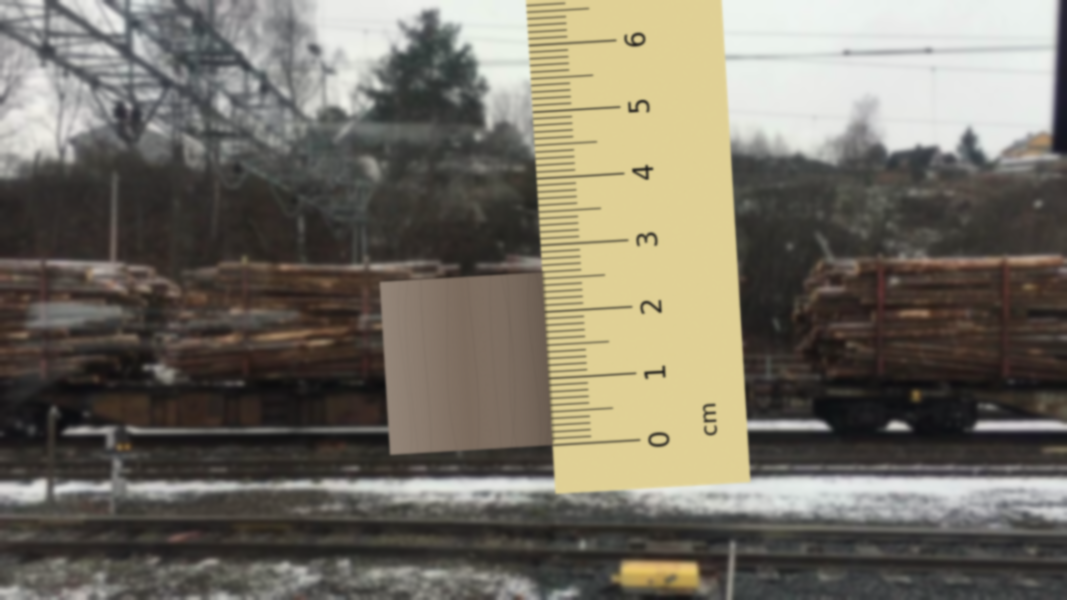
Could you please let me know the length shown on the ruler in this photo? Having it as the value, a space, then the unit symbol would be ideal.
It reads 2.6 cm
